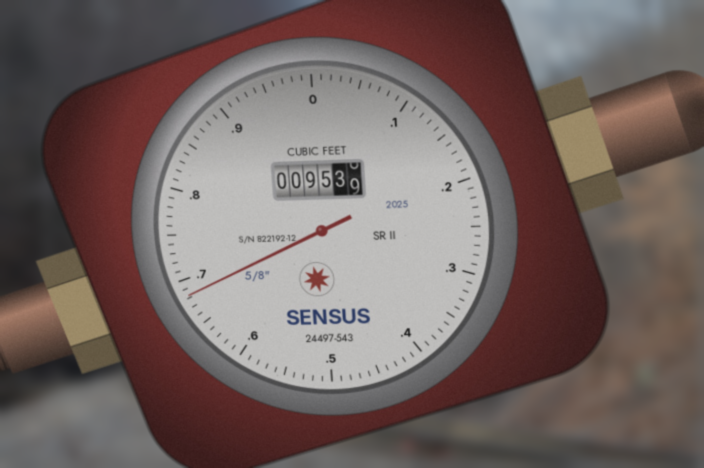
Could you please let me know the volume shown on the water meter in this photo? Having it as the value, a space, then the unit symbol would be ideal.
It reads 9538.68 ft³
